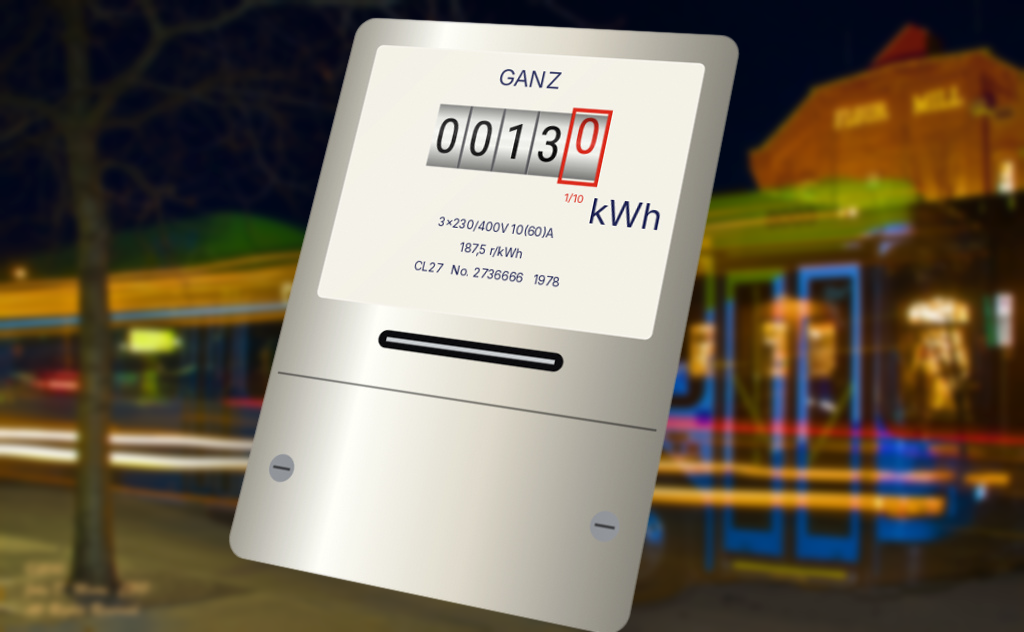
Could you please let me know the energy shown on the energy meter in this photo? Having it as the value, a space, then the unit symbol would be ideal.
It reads 13.0 kWh
